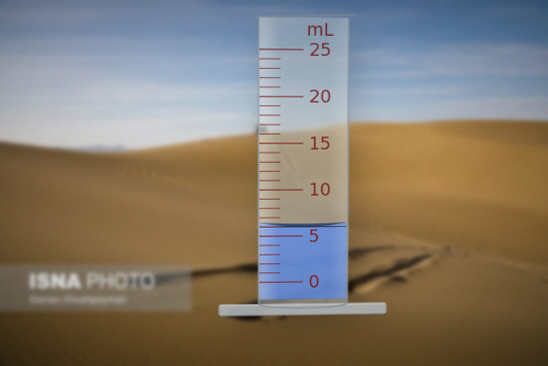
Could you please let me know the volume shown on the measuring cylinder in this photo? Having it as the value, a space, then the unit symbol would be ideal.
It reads 6 mL
